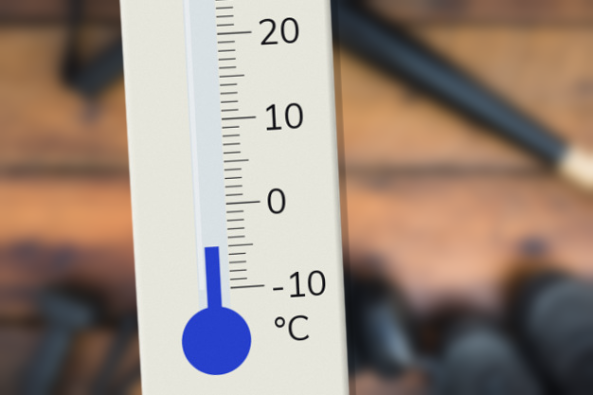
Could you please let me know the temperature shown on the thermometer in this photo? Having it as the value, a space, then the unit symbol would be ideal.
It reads -5 °C
